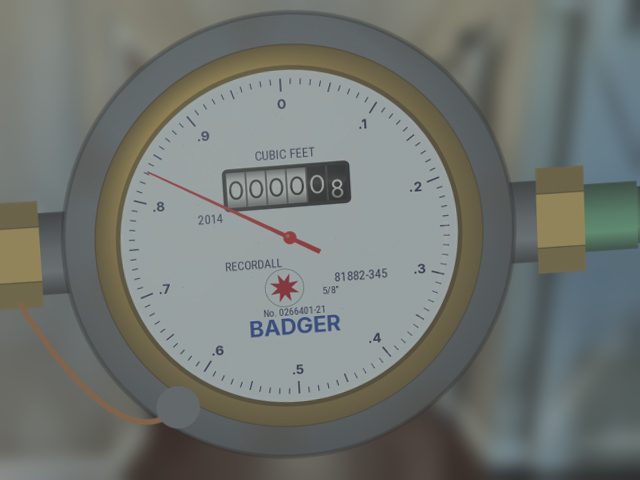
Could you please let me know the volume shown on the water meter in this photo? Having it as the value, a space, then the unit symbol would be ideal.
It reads 7.83 ft³
